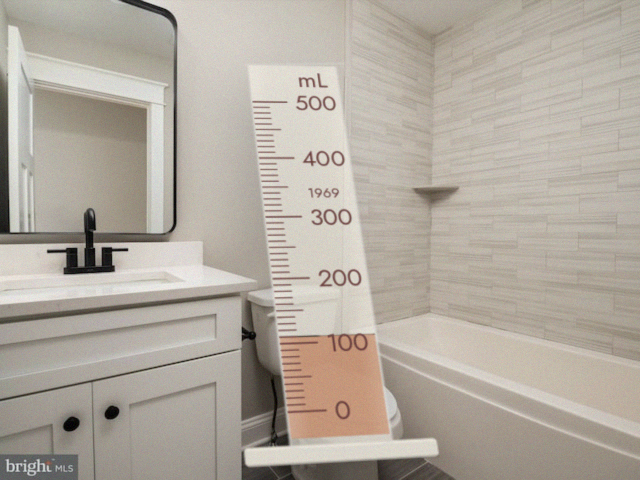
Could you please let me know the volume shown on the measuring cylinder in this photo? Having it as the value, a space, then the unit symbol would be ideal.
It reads 110 mL
